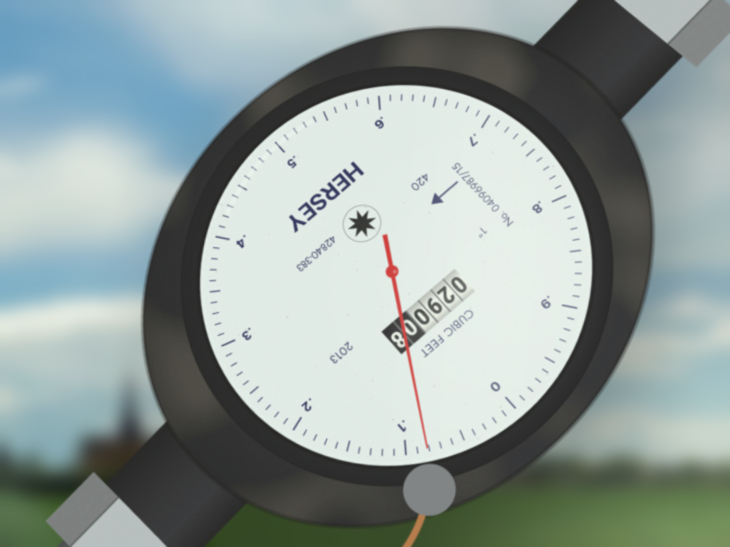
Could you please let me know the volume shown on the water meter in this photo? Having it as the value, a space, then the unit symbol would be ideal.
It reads 29008.08 ft³
